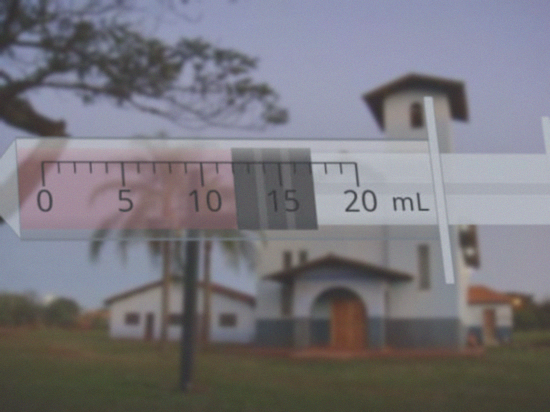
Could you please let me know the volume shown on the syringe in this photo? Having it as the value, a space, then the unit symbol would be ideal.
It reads 12 mL
